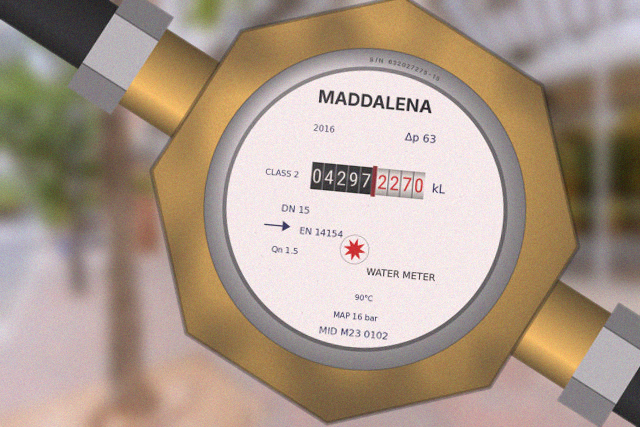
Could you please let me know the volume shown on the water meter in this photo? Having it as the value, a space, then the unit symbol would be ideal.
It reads 4297.2270 kL
